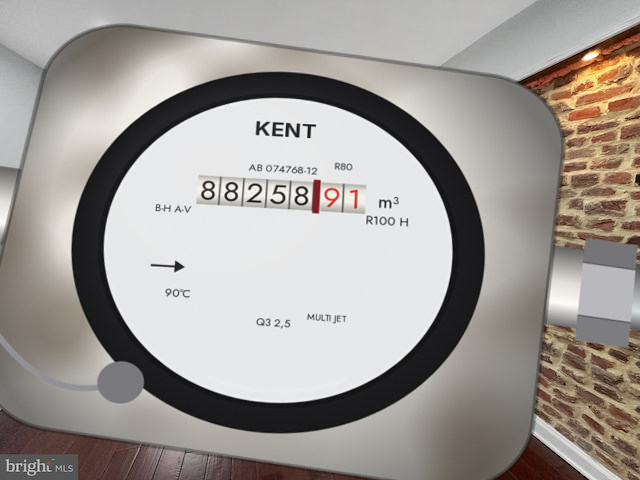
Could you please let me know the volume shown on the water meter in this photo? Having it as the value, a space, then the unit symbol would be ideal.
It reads 88258.91 m³
